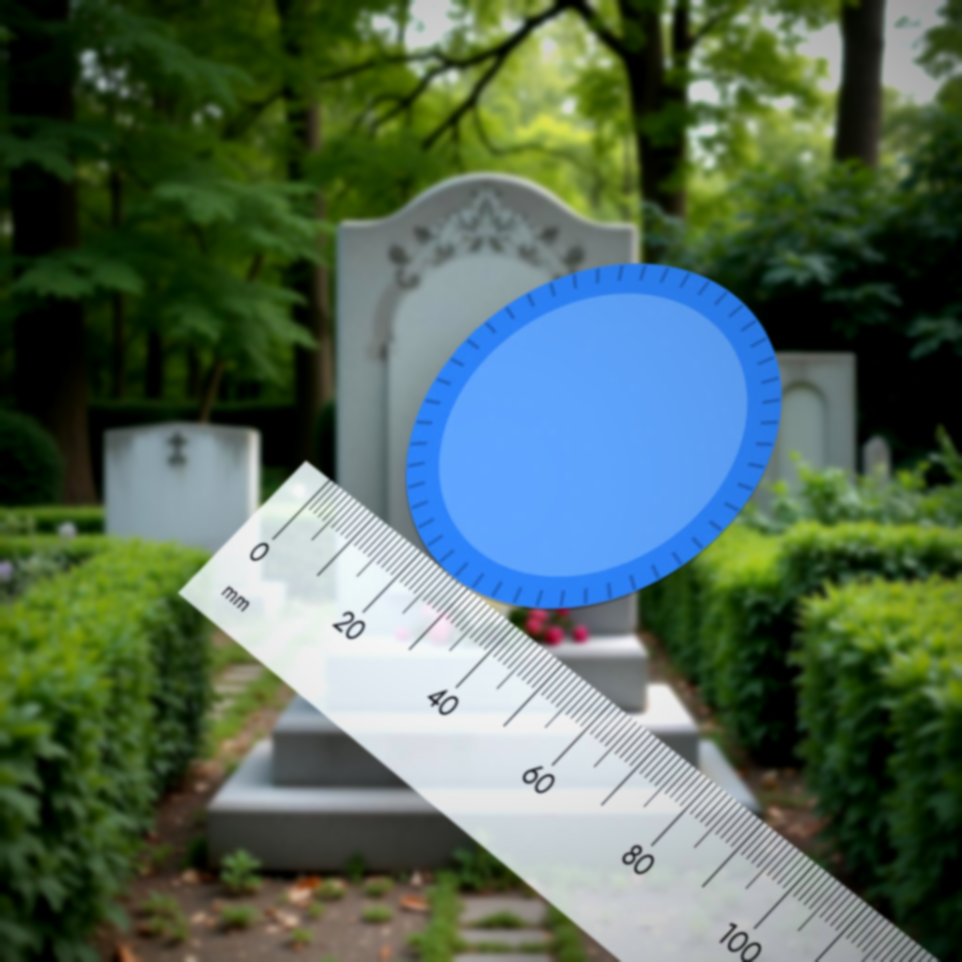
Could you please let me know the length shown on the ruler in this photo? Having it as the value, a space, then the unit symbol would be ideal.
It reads 54 mm
